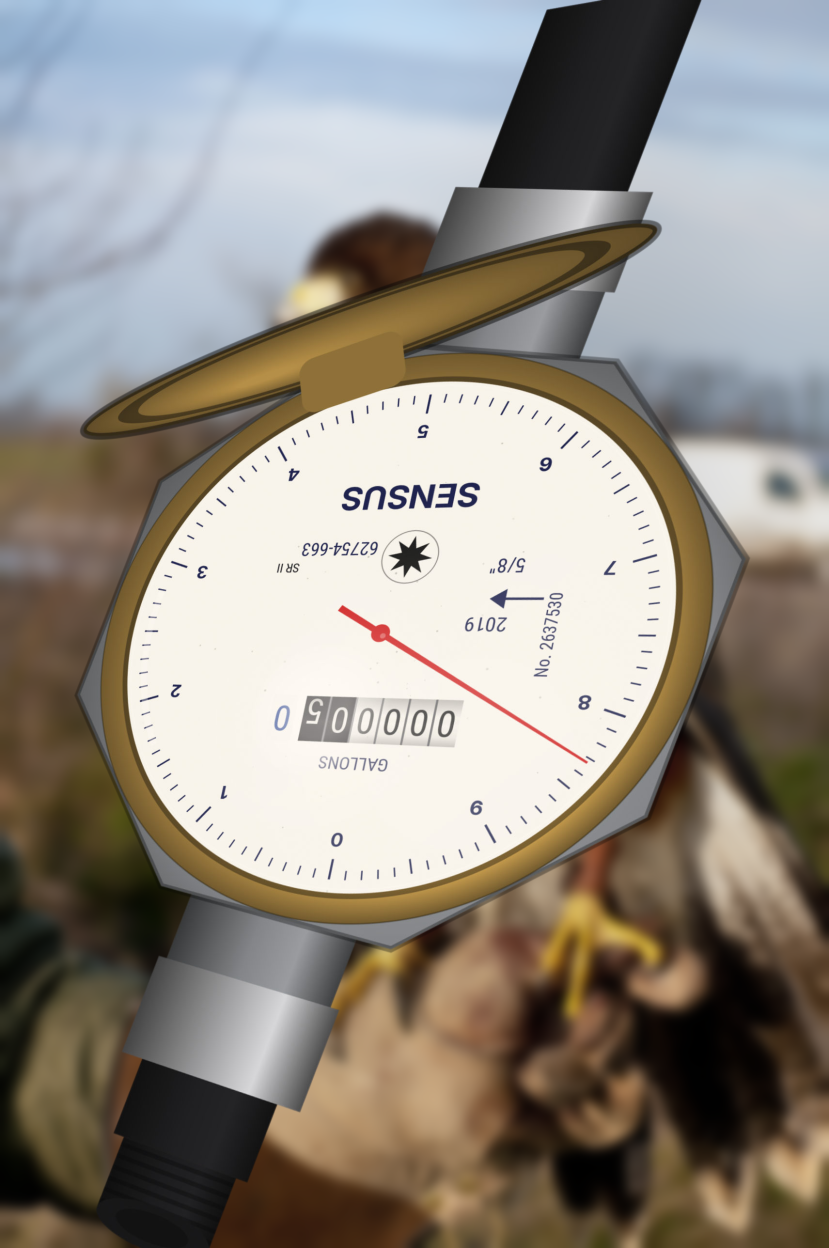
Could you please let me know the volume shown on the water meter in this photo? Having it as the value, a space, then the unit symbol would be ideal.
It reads 48.3 gal
